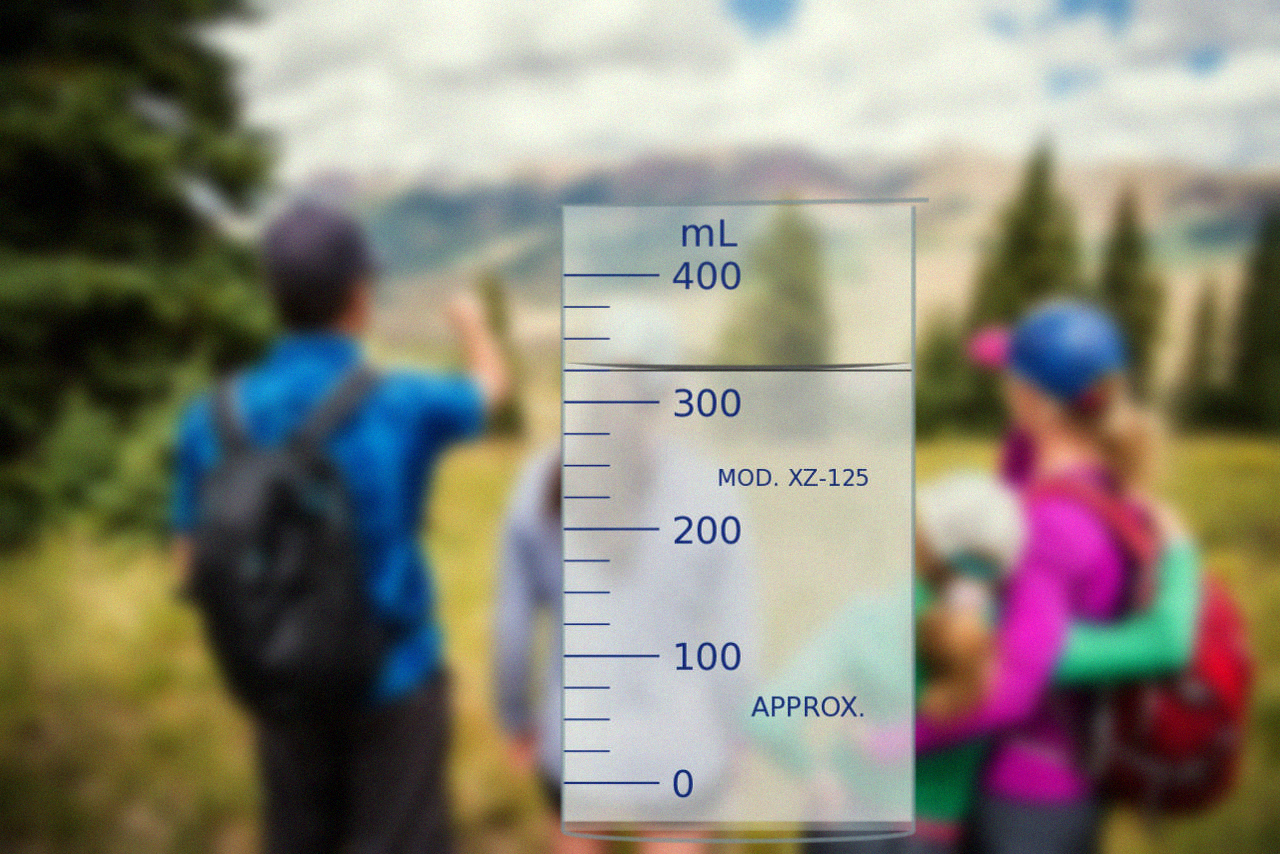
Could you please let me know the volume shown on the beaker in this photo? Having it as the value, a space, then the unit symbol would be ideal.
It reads 325 mL
